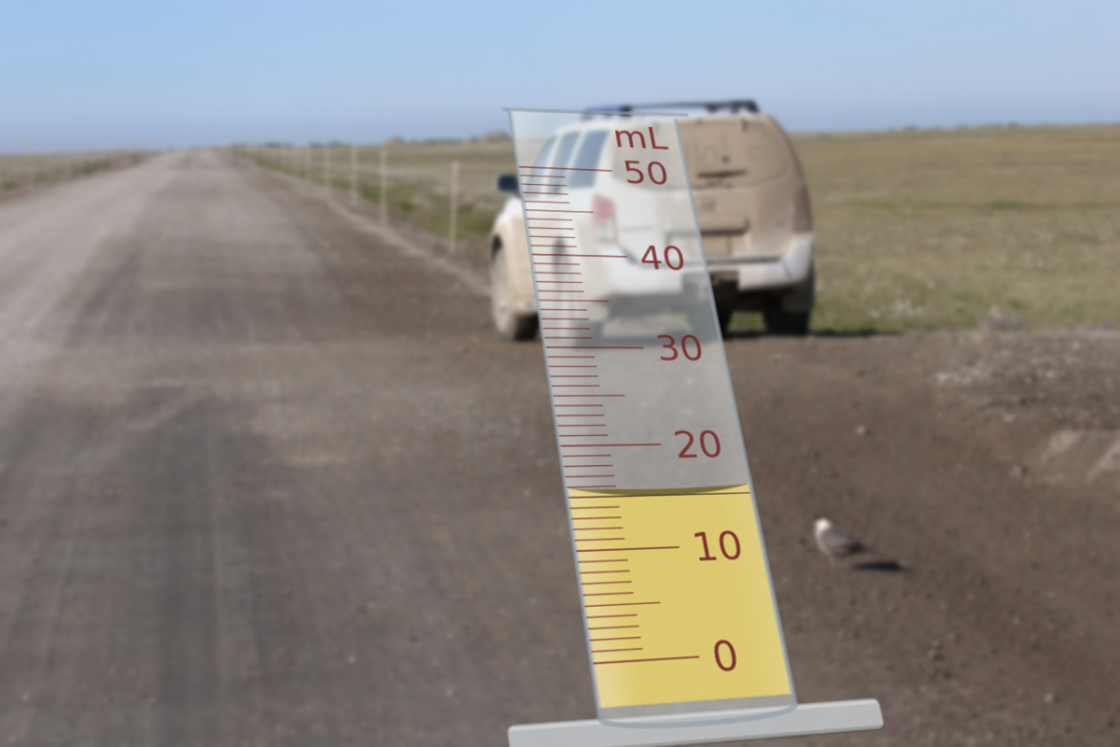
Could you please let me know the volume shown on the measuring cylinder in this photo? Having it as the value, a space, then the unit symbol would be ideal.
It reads 15 mL
